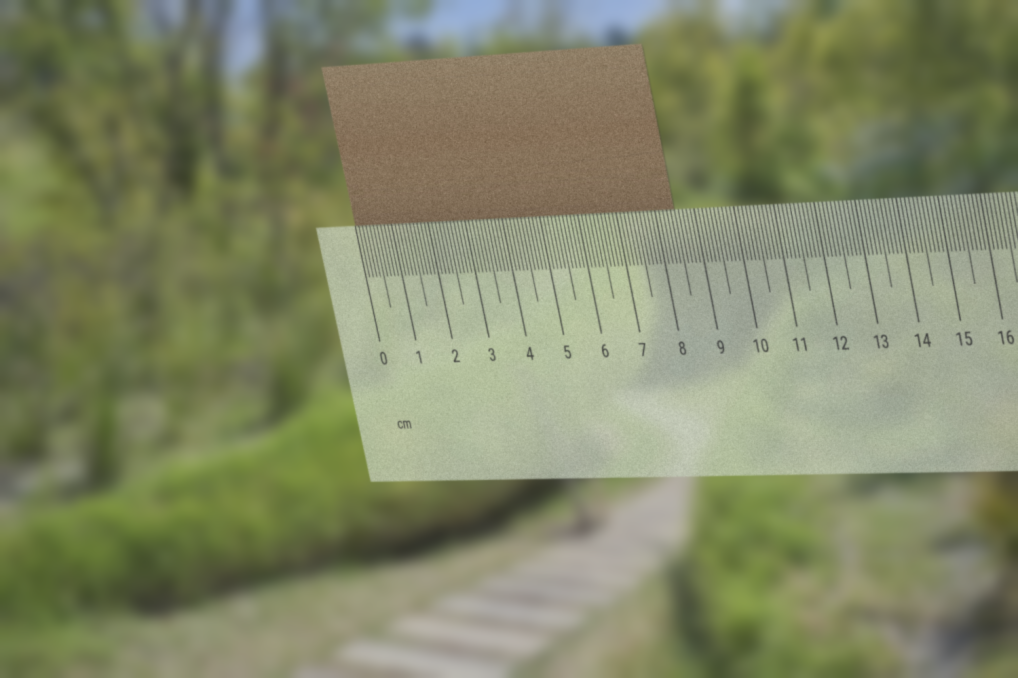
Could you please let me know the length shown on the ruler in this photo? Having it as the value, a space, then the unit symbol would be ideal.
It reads 8.5 cm
